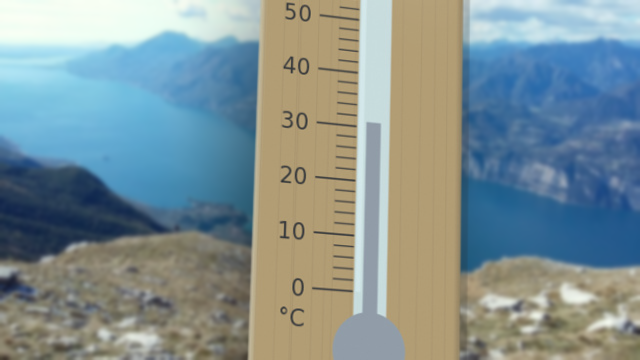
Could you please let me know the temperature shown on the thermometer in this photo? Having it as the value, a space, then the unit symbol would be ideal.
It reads 31 °C
